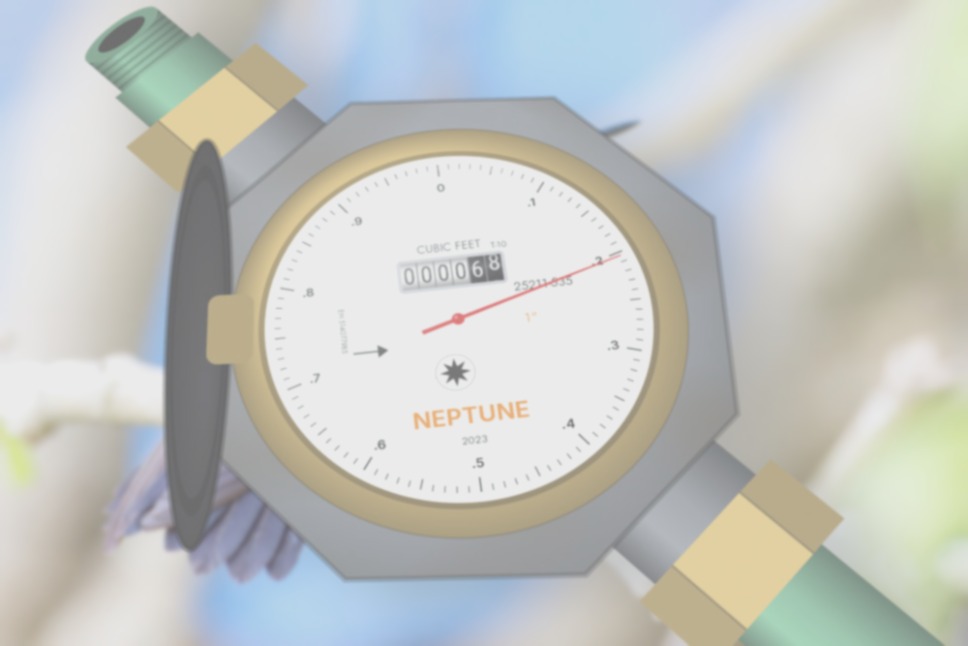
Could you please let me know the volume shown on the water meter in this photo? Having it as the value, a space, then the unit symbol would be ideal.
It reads 68.20 ft³
